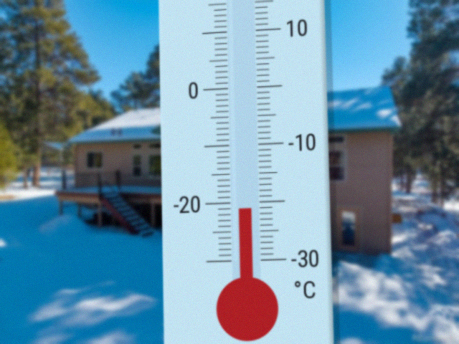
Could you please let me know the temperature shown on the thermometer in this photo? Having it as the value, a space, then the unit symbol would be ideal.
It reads -21 °C
